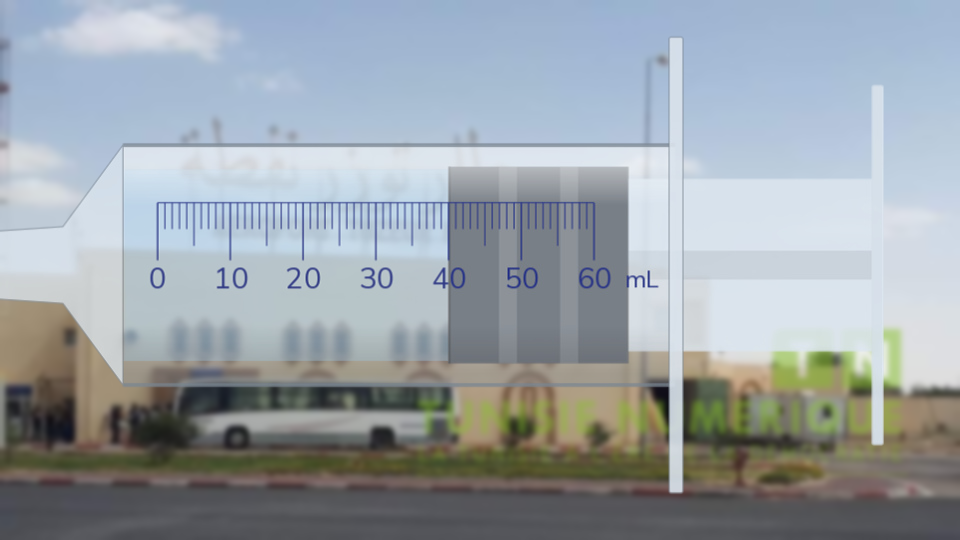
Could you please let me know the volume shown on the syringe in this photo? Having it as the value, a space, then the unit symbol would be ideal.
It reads 40 mL
